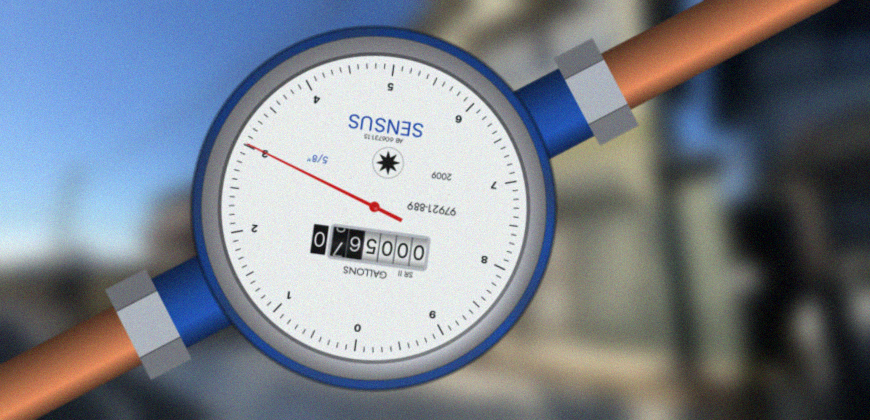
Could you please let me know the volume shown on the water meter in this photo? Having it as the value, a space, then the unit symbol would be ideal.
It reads 5673.0 gal
